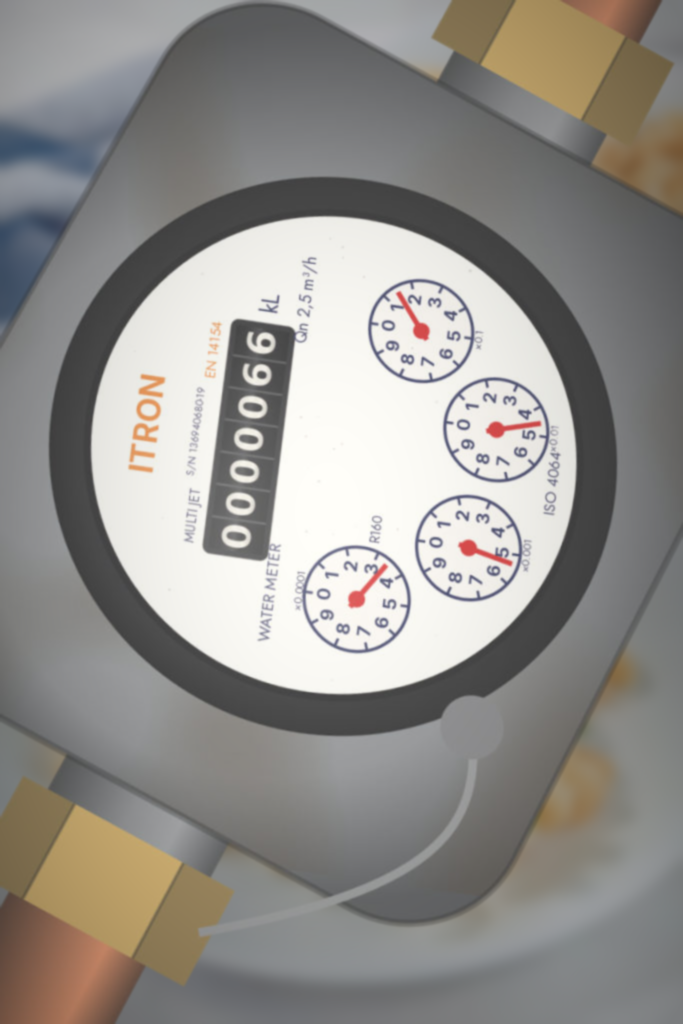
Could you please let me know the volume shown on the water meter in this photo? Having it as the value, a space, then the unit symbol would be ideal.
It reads 66.1453 kL
